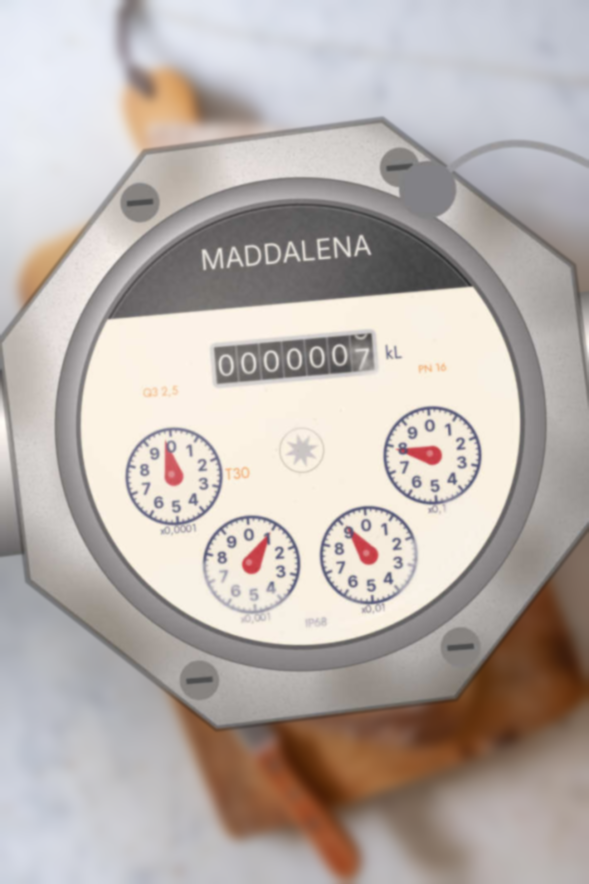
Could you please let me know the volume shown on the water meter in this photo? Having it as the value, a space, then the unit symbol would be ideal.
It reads 6.7909 kL
